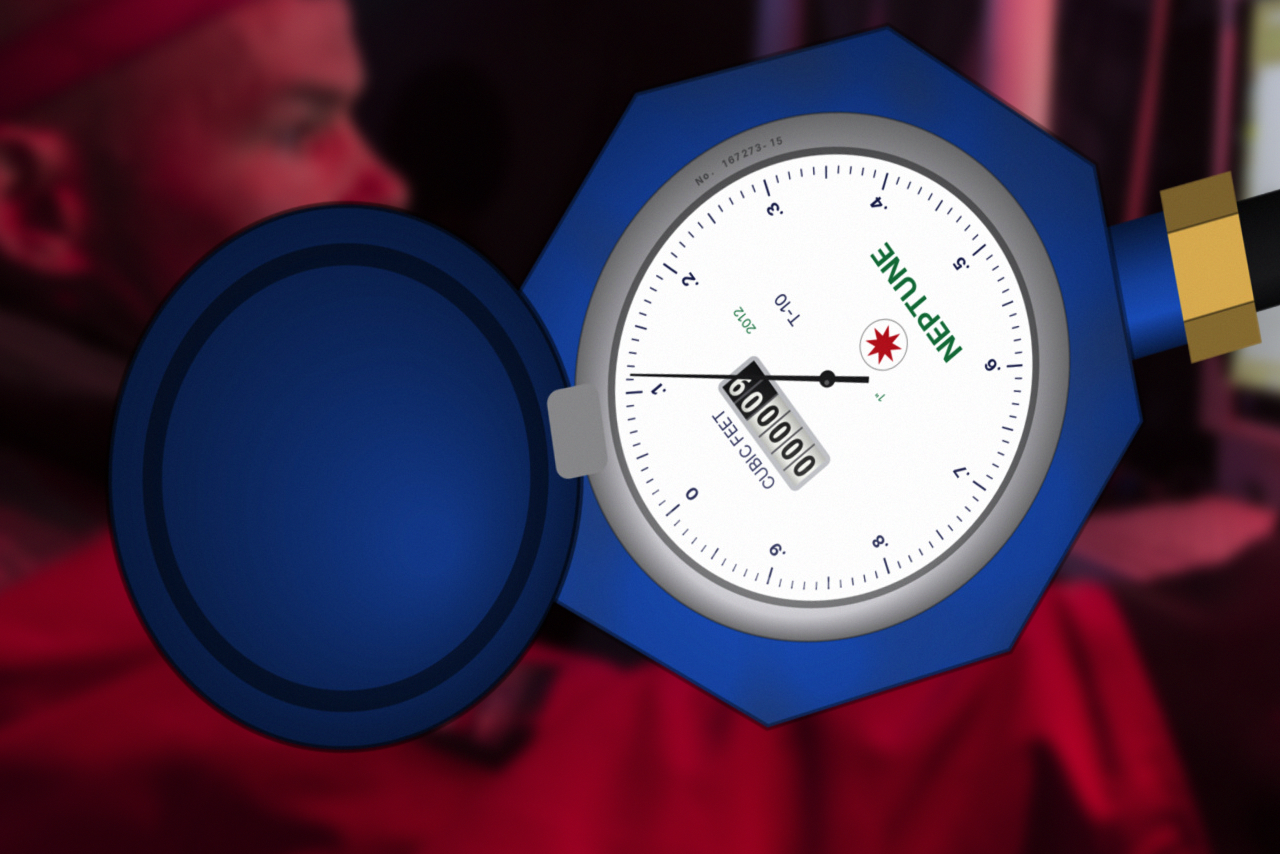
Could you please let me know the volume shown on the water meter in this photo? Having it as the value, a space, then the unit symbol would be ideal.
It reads 9.11 ft³
